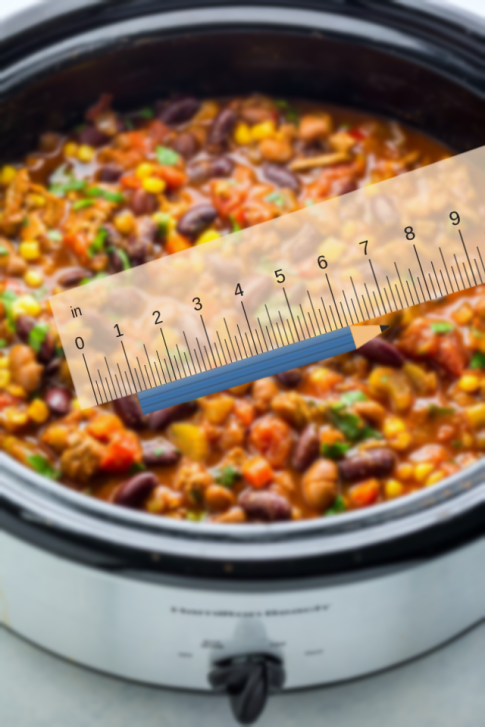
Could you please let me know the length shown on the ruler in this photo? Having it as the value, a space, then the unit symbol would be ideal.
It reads 6 in
